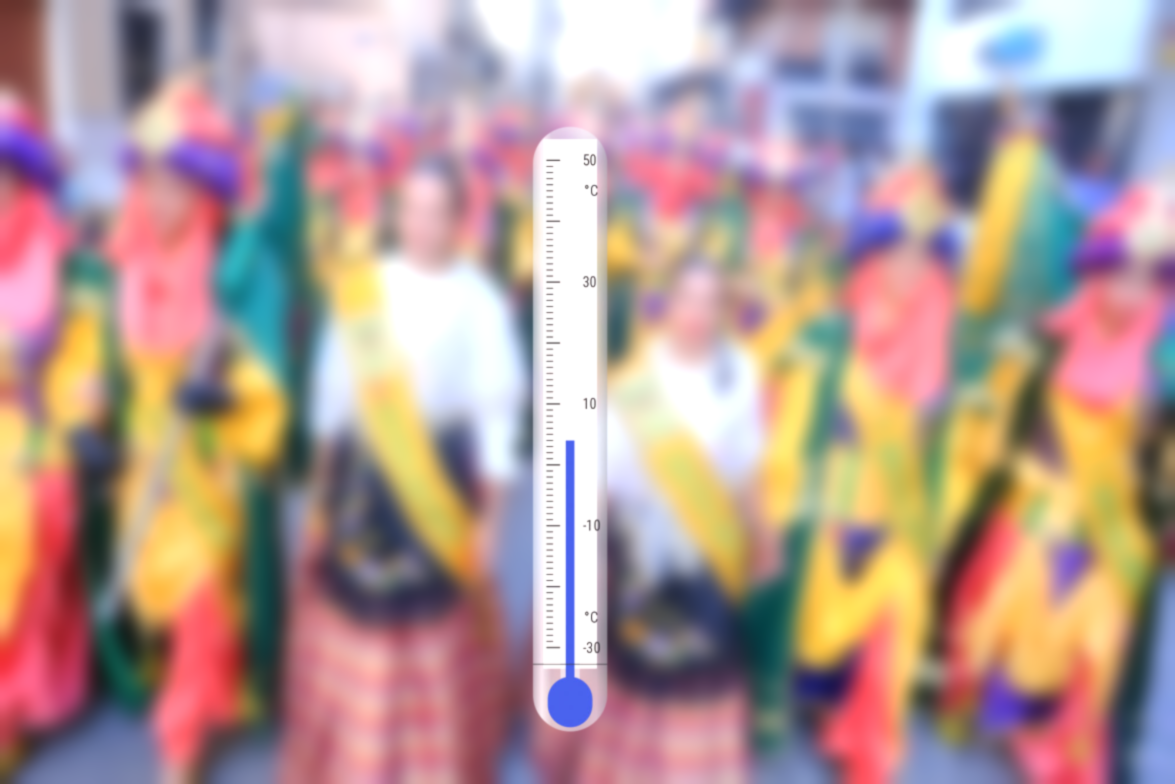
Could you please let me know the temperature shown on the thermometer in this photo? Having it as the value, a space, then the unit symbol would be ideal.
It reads 4 °C
